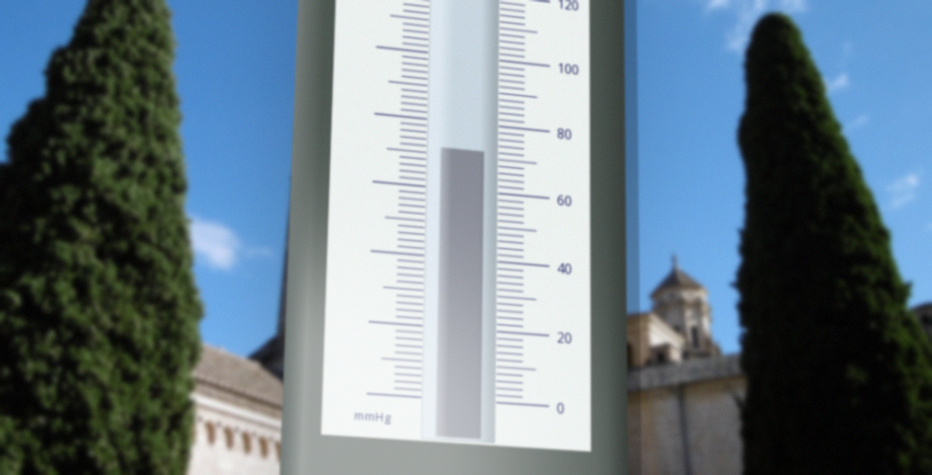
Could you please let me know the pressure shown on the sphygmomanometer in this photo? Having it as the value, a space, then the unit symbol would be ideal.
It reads 72 mmHg
